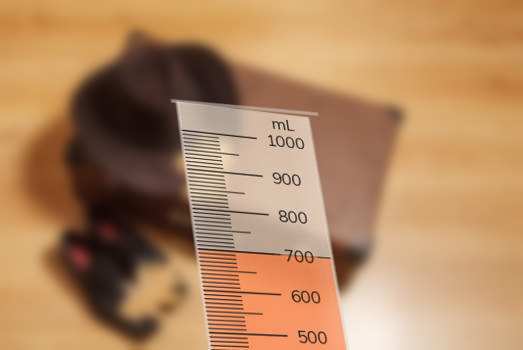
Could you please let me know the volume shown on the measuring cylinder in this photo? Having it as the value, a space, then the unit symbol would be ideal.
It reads 700 mL
